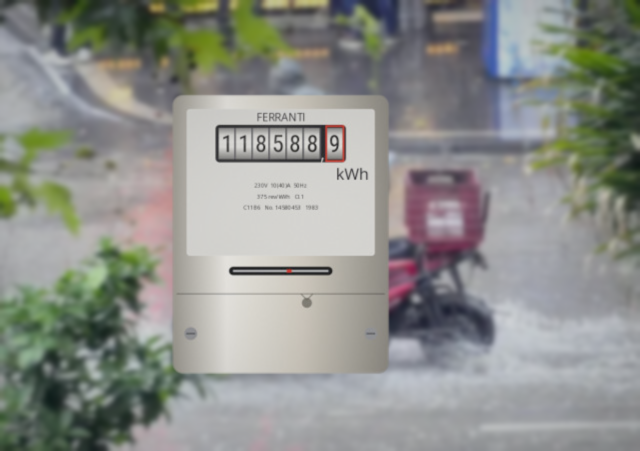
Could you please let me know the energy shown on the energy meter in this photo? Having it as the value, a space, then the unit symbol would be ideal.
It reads 118588.9 kWh
